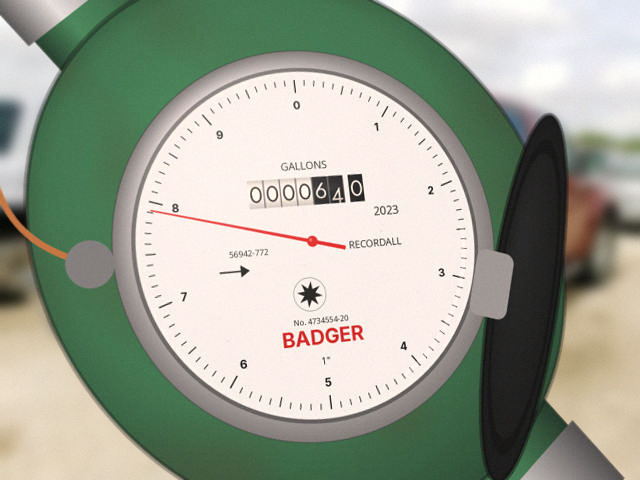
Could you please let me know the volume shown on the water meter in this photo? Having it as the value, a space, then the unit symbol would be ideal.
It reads 637.9 gal
